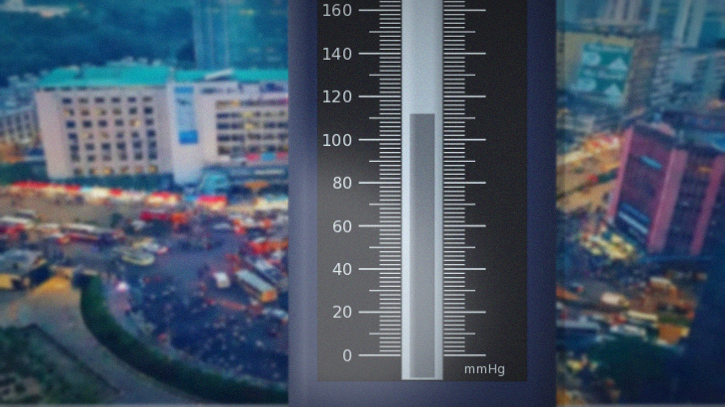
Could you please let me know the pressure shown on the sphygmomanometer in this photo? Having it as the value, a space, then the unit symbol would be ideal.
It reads 112 mmHg
